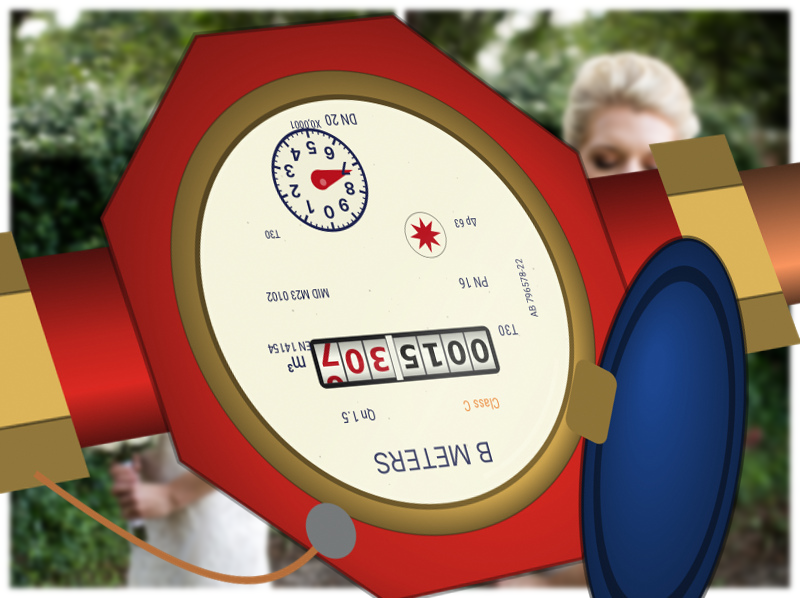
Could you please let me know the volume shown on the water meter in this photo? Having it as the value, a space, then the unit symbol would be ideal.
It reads 15.3067 m³
